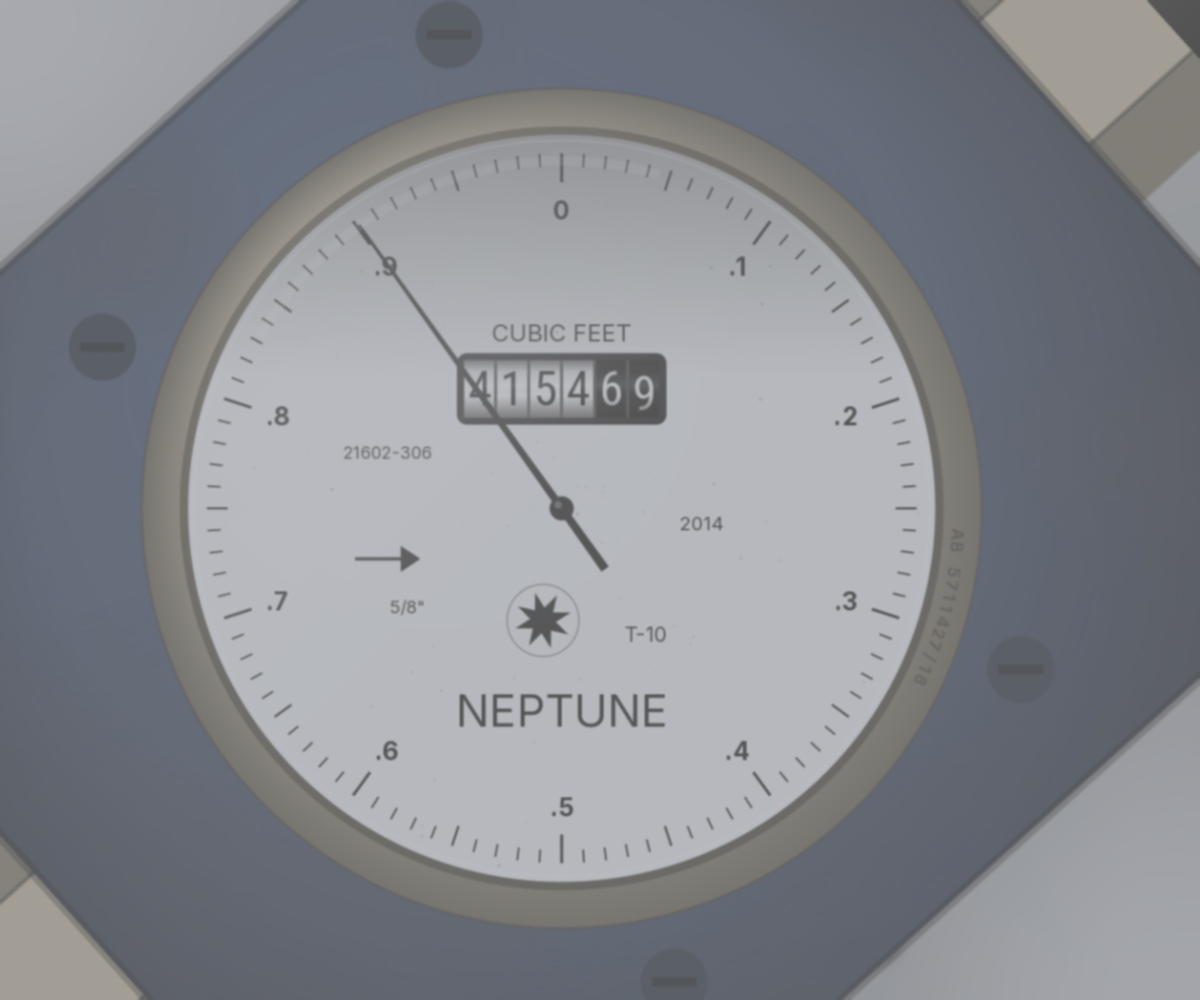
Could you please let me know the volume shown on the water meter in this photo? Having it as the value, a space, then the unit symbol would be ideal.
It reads 415468.90 ft³
